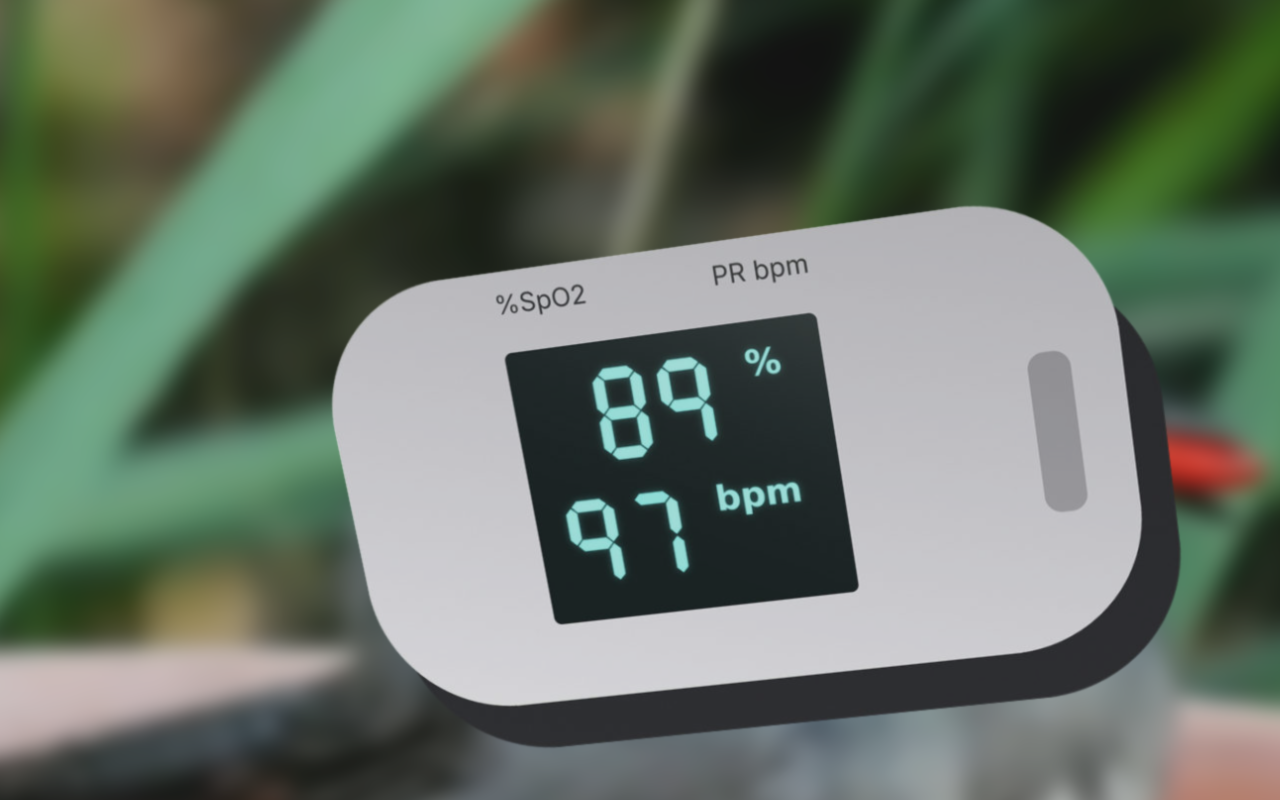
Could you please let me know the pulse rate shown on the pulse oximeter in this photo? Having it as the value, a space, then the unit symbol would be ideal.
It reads 97 bpm
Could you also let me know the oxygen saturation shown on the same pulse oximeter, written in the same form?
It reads 89 %
